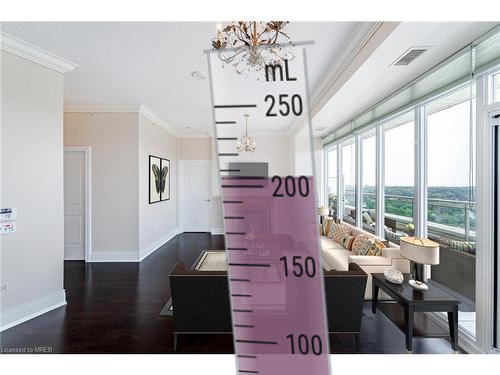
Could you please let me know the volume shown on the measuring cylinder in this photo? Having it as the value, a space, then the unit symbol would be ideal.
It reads 205 mL
